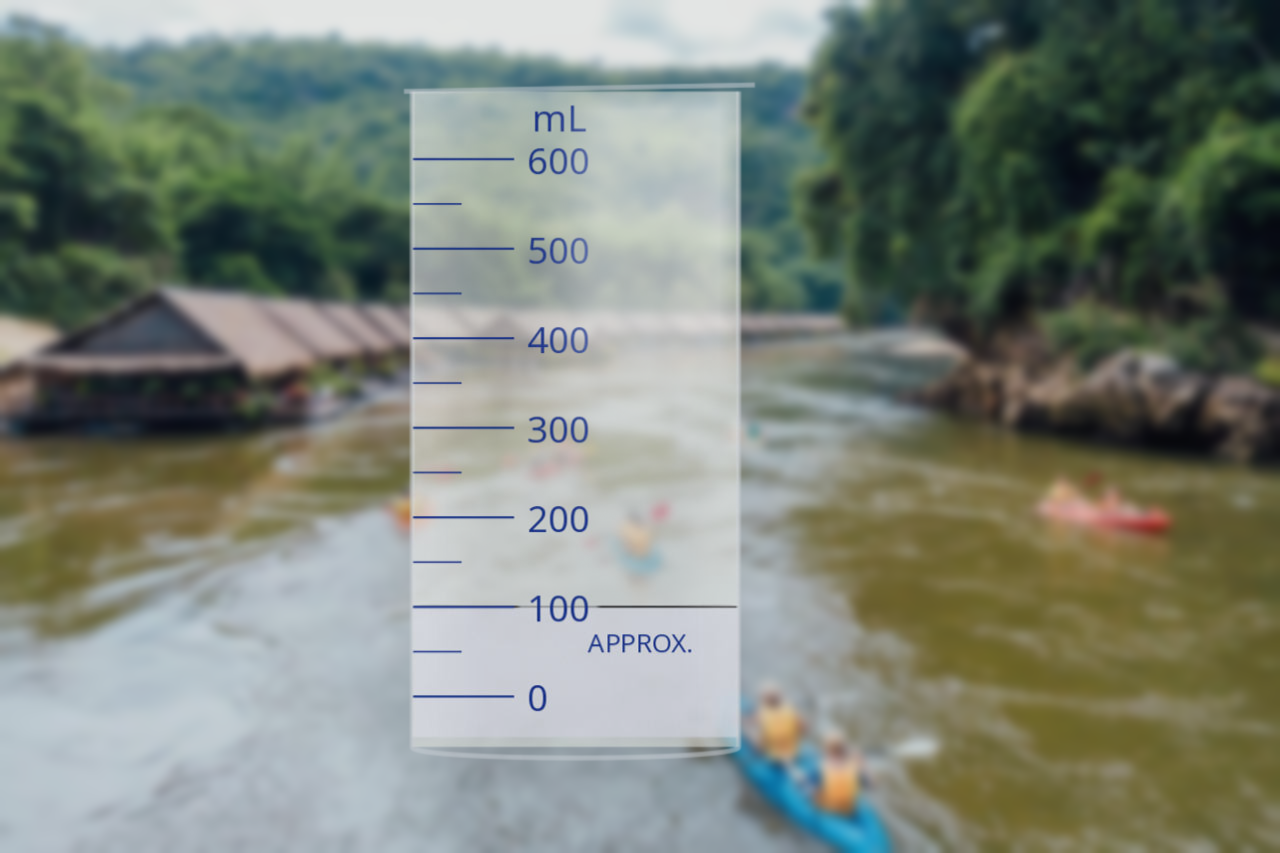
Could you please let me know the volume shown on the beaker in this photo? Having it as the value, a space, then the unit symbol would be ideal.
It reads 100 mL
